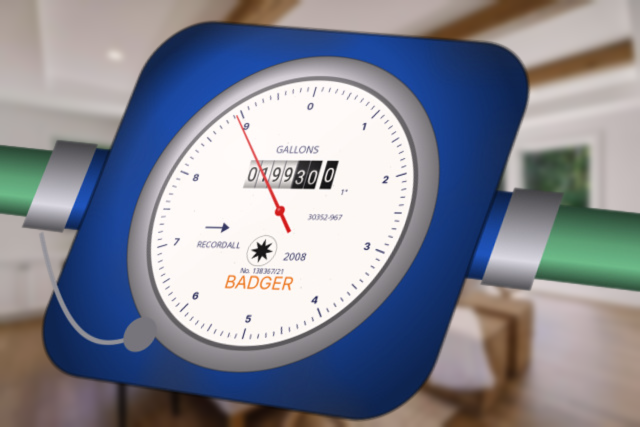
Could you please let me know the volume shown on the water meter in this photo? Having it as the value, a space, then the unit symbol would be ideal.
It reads 199298.9 gal
